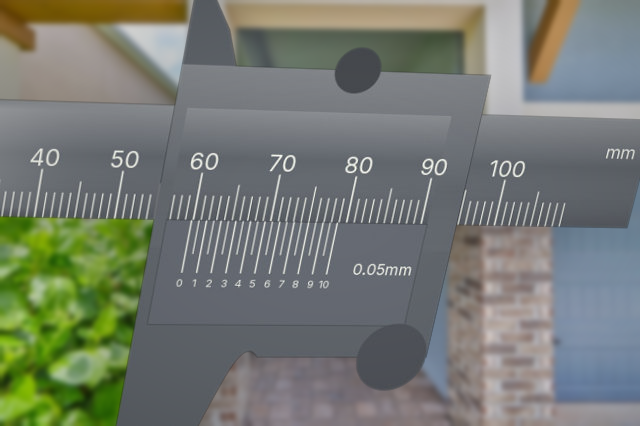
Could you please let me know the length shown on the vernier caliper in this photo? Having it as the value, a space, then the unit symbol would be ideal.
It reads 59.8 mm
